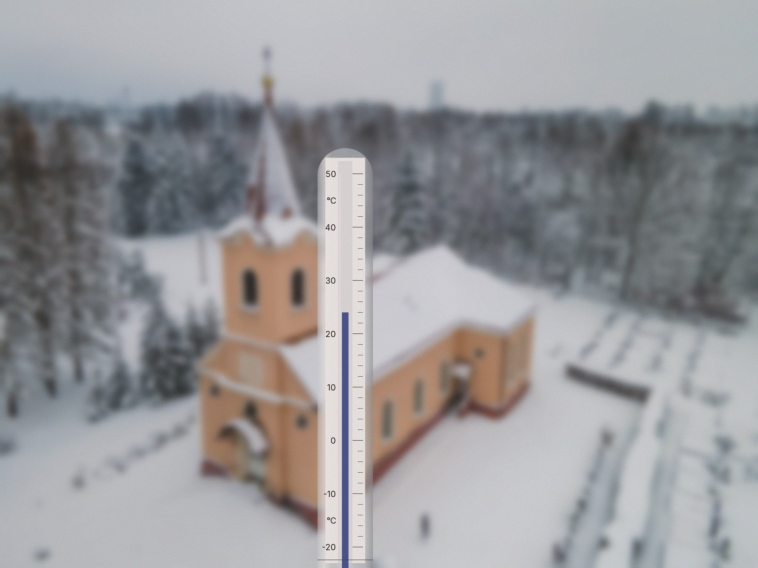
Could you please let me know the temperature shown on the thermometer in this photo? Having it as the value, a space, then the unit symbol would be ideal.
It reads 24 °C
